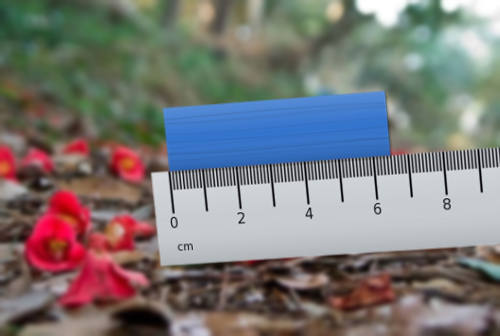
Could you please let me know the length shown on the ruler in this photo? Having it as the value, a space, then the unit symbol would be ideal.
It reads 6.5 cm
